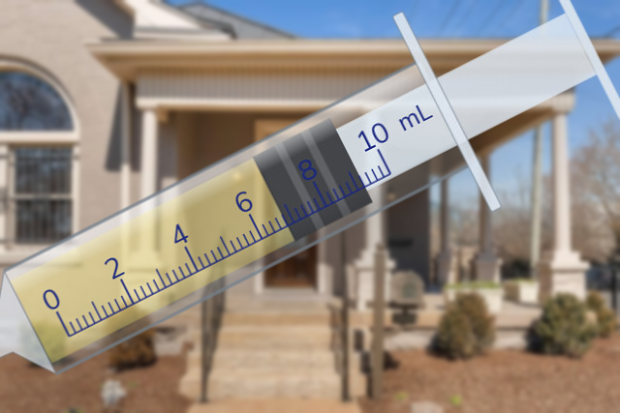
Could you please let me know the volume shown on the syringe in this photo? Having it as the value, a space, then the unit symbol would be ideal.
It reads 6.8 mL
